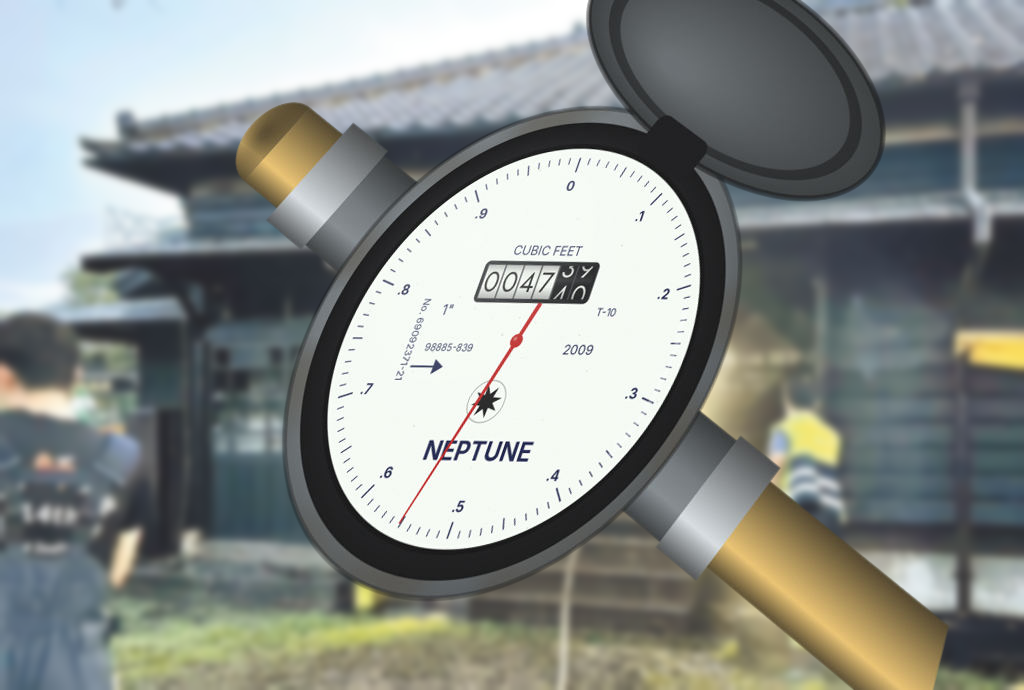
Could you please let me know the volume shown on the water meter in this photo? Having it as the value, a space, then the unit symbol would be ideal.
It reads 4739.55 ft³
